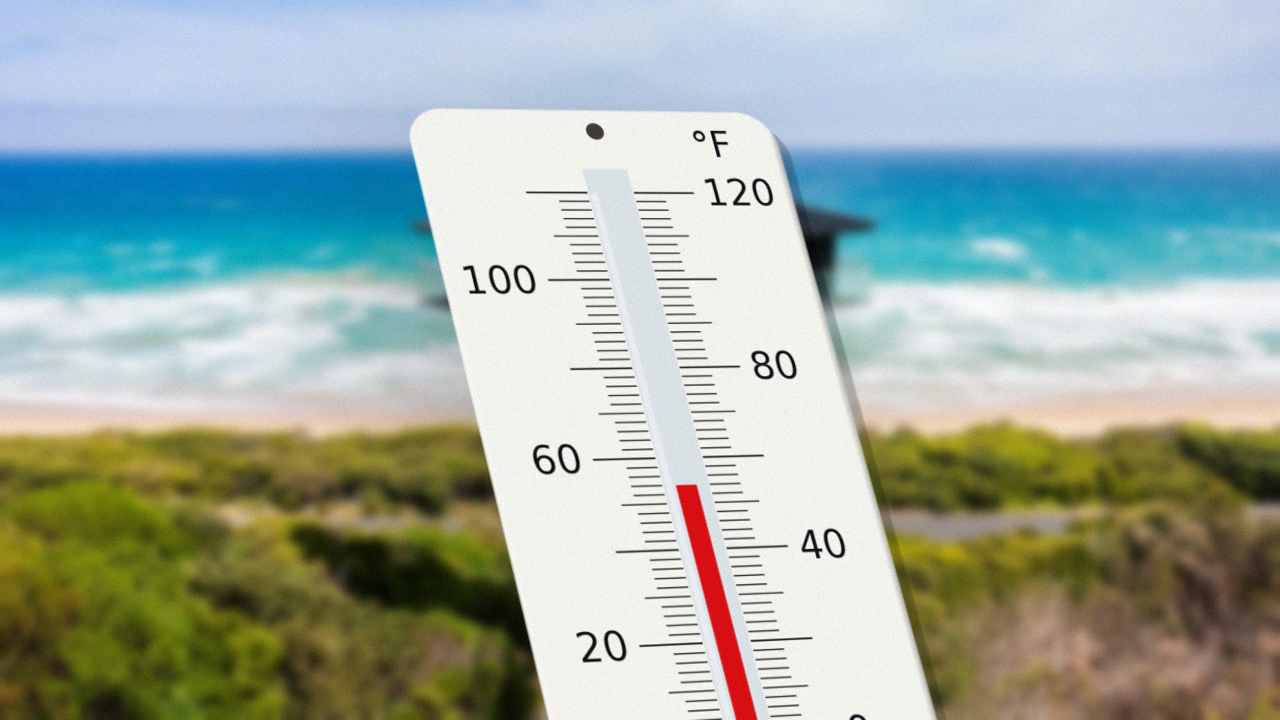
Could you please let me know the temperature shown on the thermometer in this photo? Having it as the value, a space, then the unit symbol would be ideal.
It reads 54 °F
